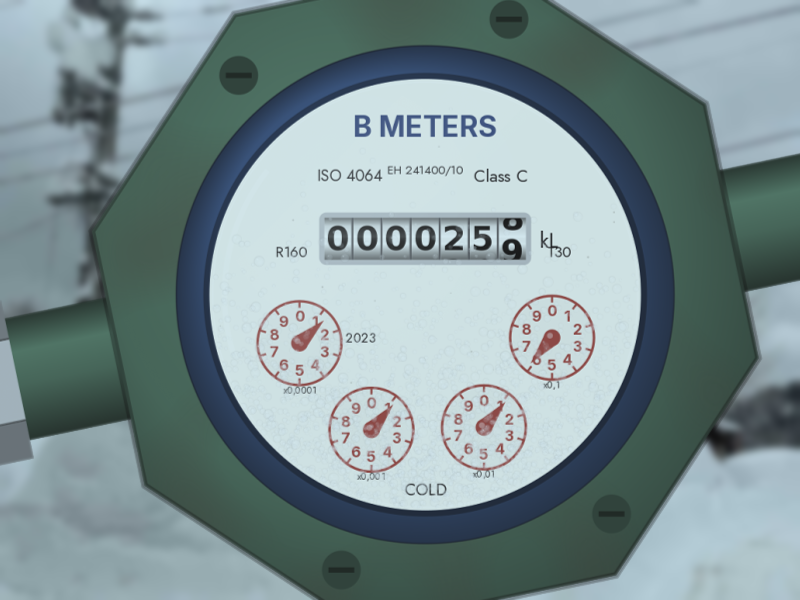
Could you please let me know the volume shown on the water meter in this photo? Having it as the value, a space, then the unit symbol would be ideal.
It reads 258.6111 kL
